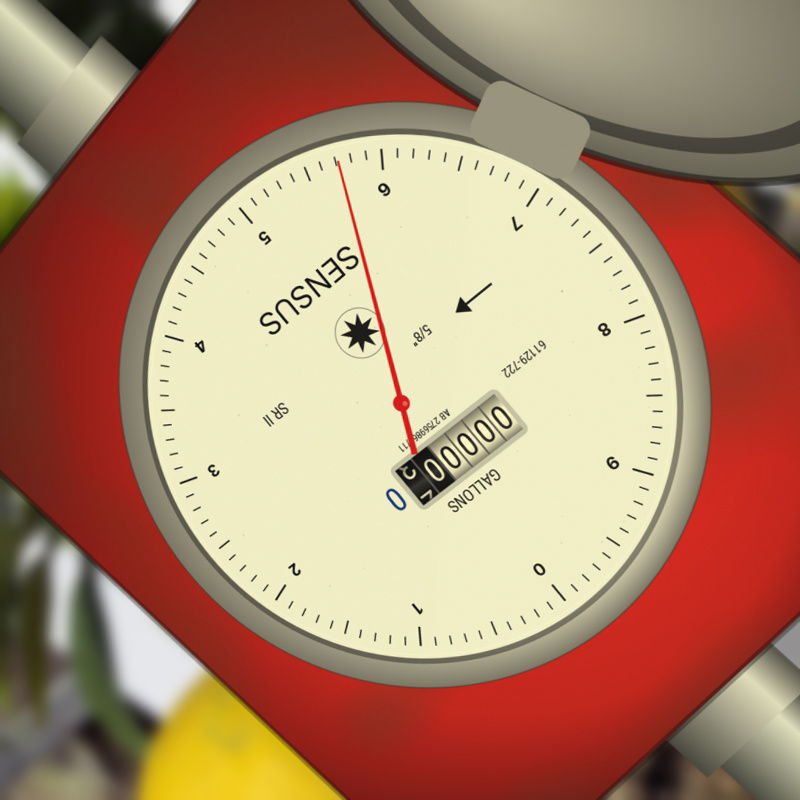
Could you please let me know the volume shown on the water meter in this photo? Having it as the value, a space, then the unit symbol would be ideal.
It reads 25.7 gal
